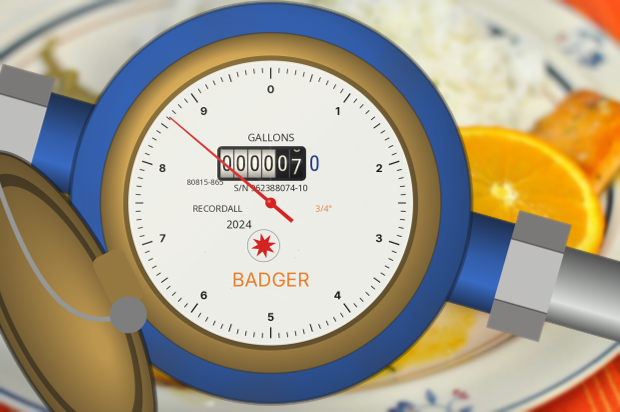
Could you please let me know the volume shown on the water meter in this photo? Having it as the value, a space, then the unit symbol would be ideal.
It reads 68.6 gal
